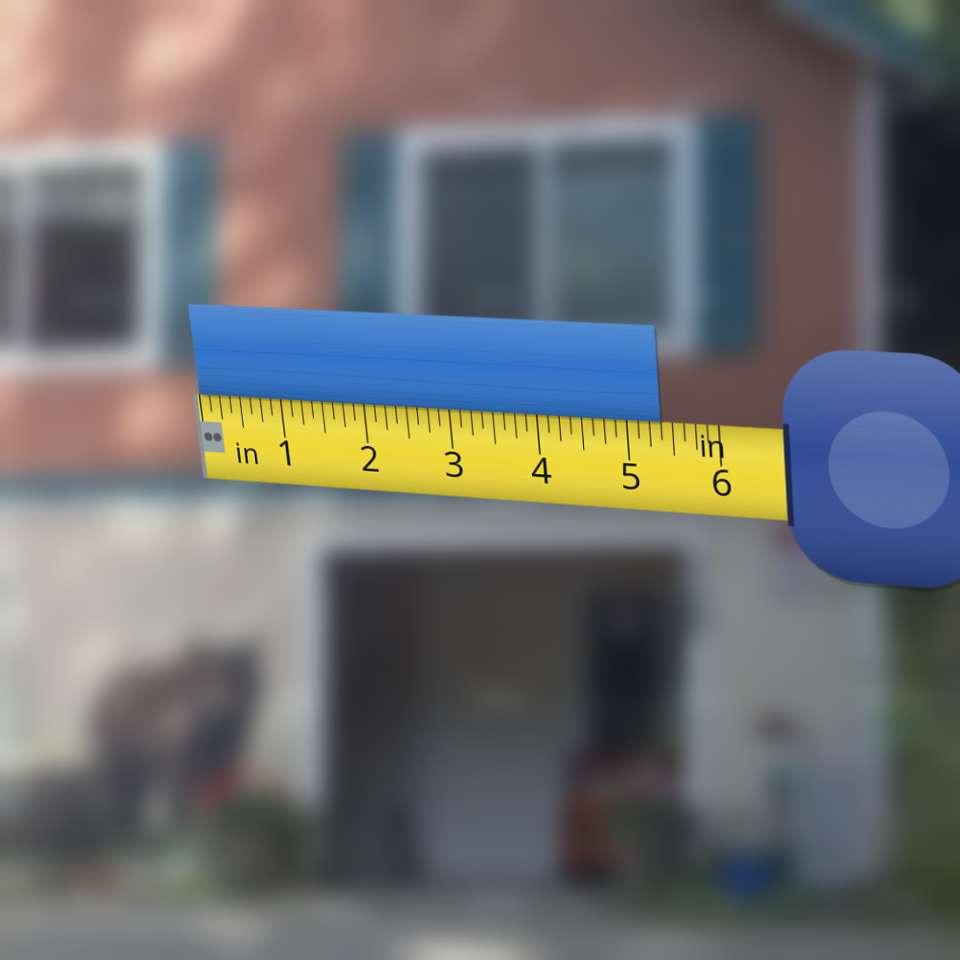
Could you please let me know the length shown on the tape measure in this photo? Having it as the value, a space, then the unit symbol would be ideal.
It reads 5.375 in
